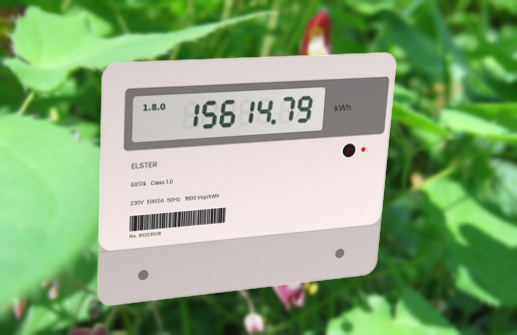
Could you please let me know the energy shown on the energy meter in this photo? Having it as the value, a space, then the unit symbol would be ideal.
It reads 15614.79 kWh
